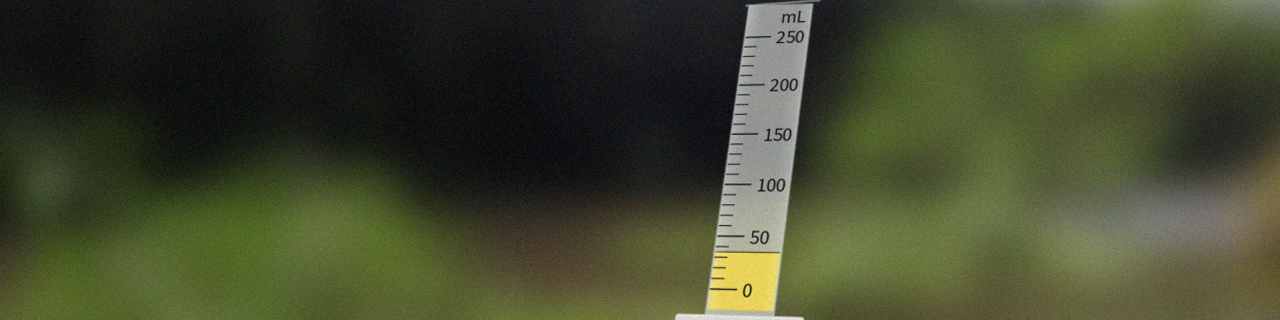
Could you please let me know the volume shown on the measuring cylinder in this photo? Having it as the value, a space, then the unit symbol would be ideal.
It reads 35 mL
